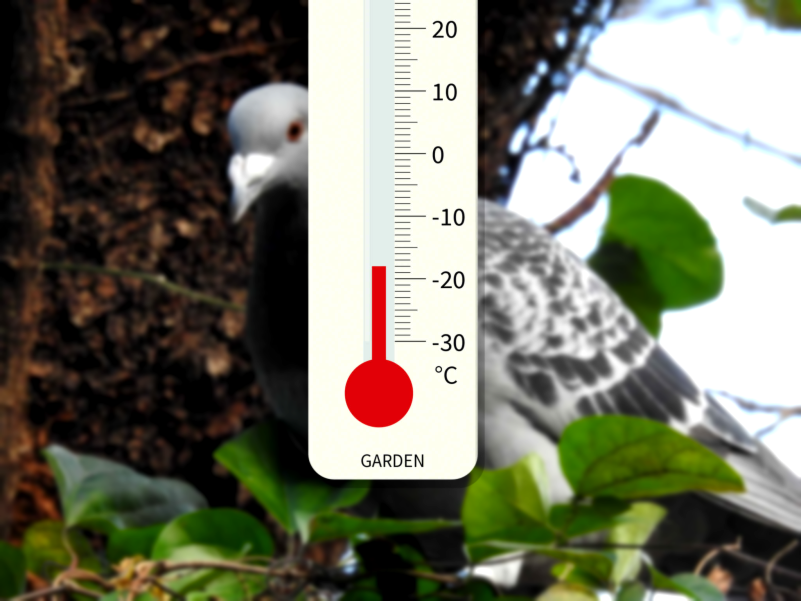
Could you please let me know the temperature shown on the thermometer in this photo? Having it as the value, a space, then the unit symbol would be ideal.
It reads -18 °C
